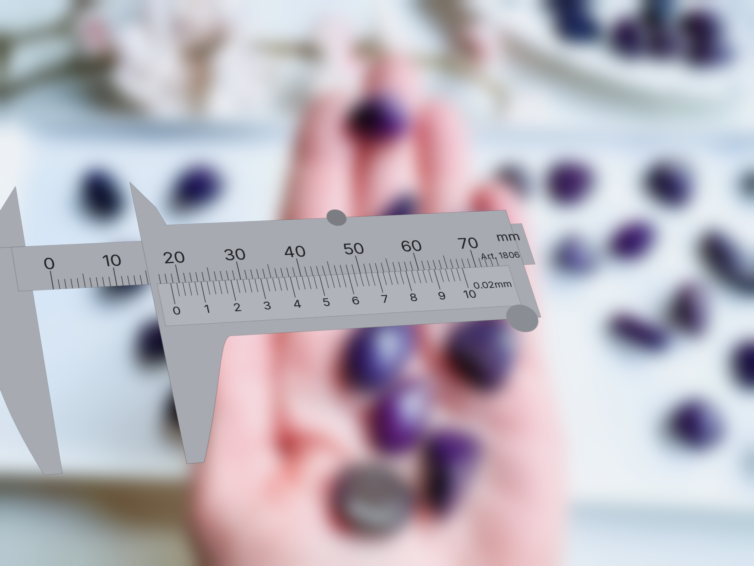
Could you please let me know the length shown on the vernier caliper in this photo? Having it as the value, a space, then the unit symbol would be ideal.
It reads 18.6 mm
